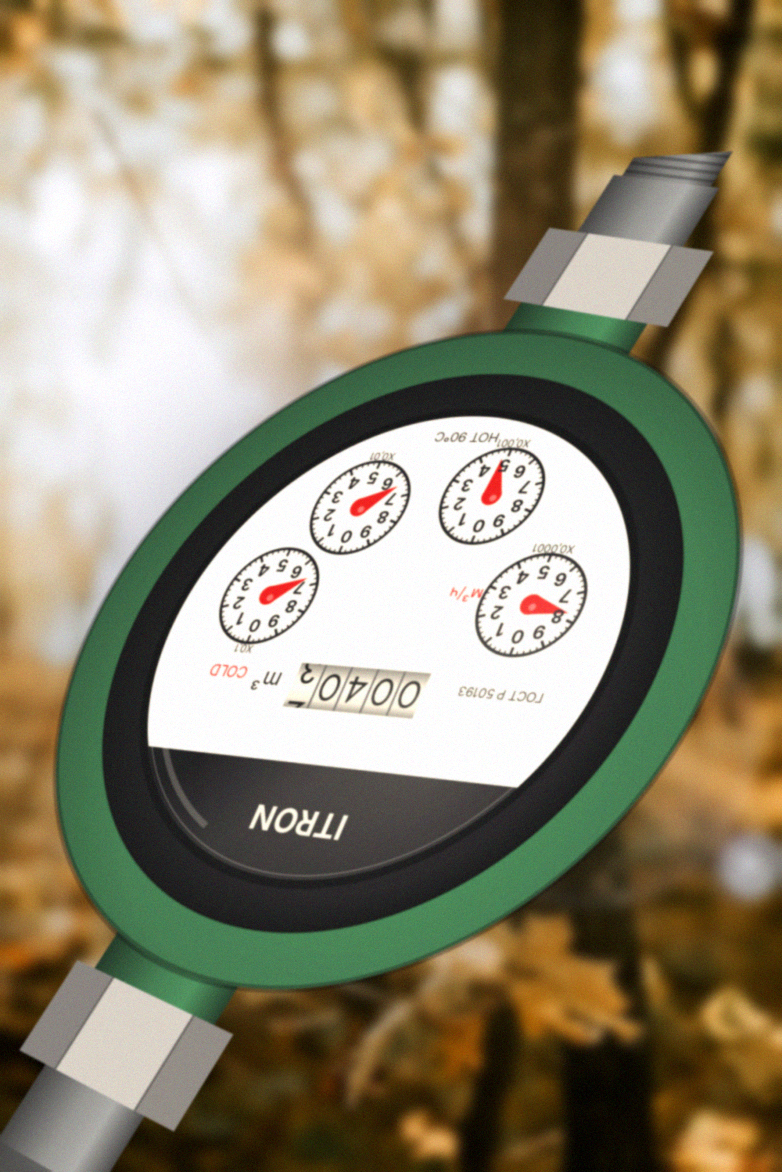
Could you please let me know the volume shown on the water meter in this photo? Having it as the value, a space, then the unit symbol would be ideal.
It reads 402.6647 m³
